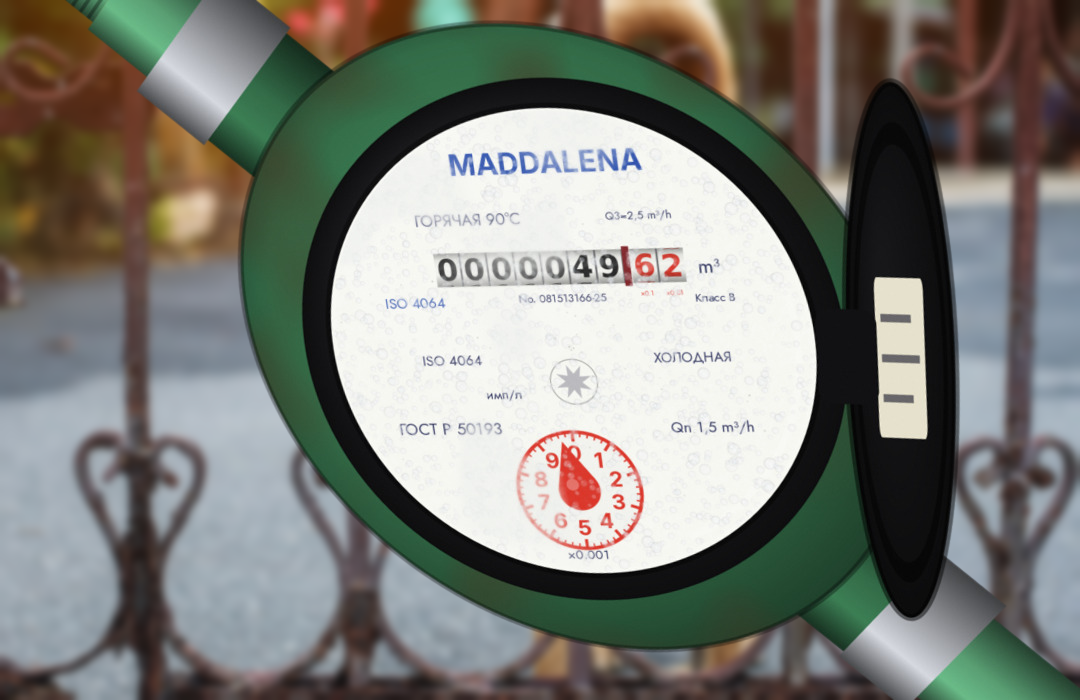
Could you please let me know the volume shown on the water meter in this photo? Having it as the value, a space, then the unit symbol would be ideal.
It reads 49.619 m³
